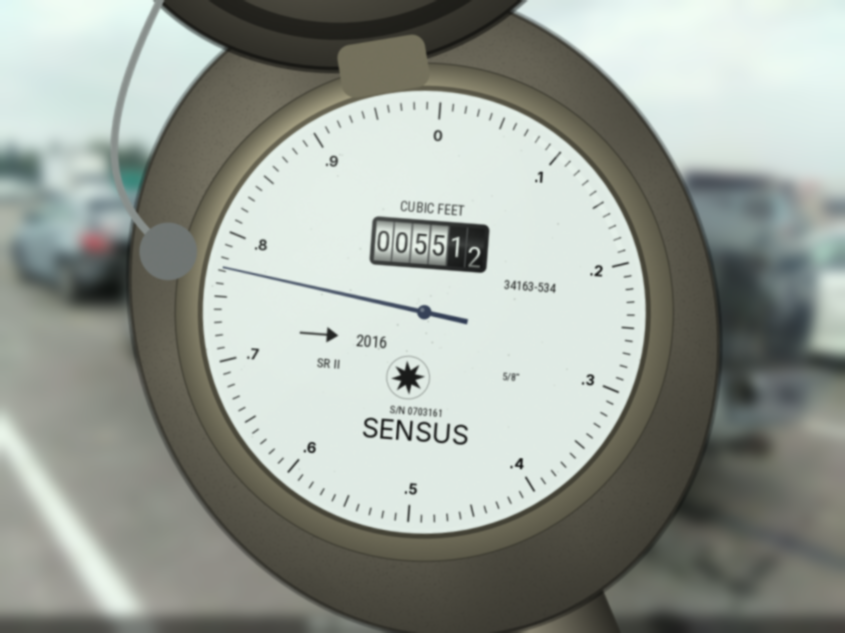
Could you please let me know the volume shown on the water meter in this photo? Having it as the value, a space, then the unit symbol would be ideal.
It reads 5511.77 ft³
